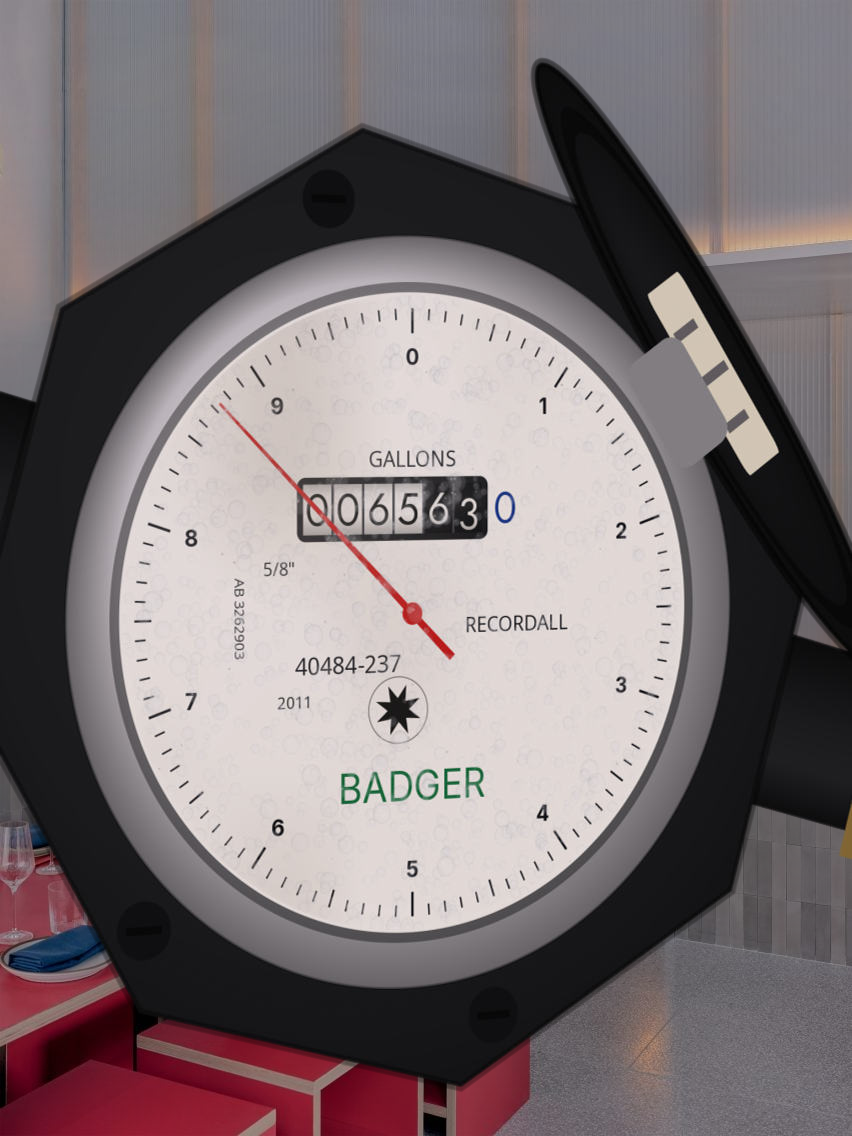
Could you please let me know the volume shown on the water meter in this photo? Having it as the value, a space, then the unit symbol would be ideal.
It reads 65628.7 gal
